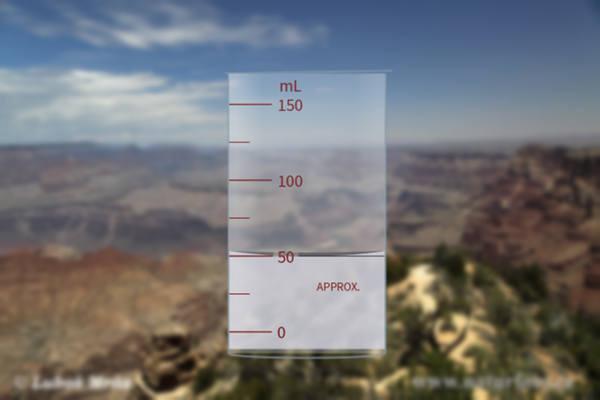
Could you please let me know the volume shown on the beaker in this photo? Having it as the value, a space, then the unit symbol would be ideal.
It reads 50 mL
